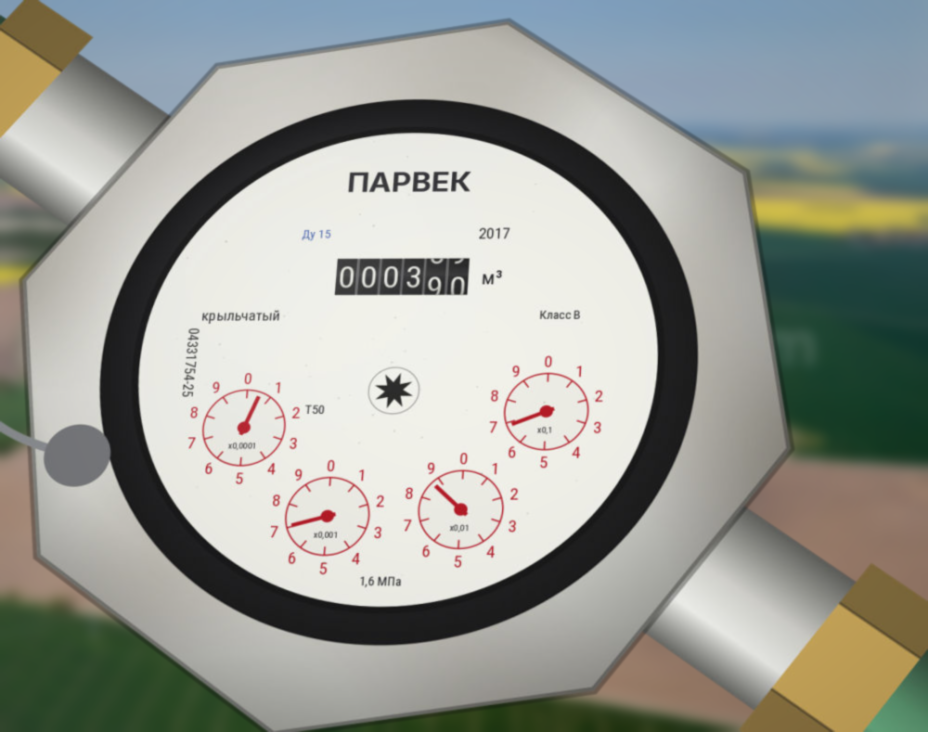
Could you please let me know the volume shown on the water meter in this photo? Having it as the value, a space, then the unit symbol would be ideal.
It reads 389.6870 m³
